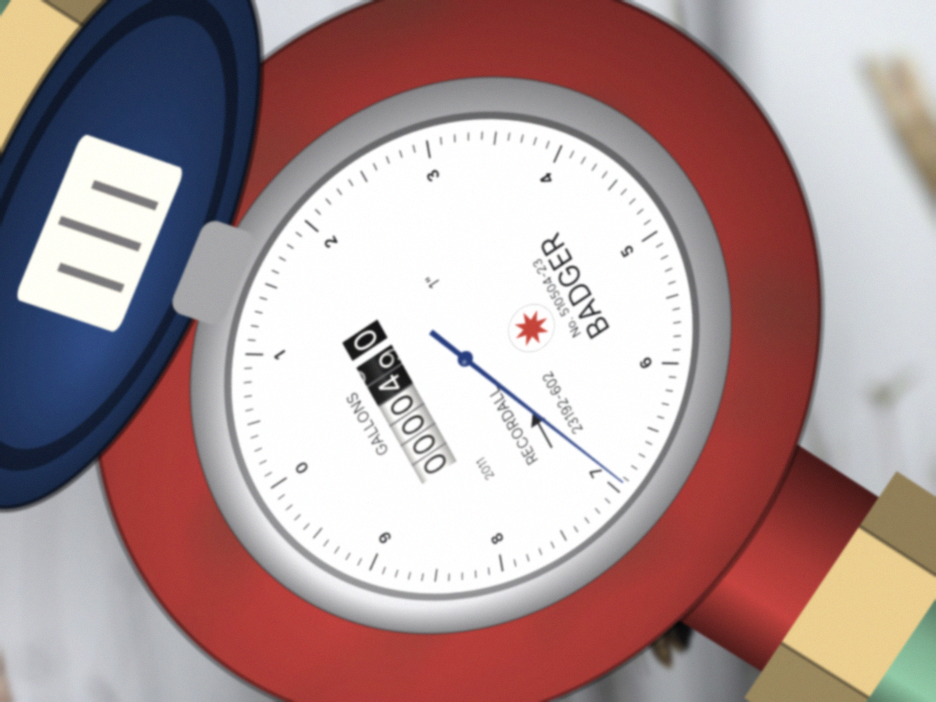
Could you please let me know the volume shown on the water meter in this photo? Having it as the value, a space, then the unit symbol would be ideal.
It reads 486.9 gal
